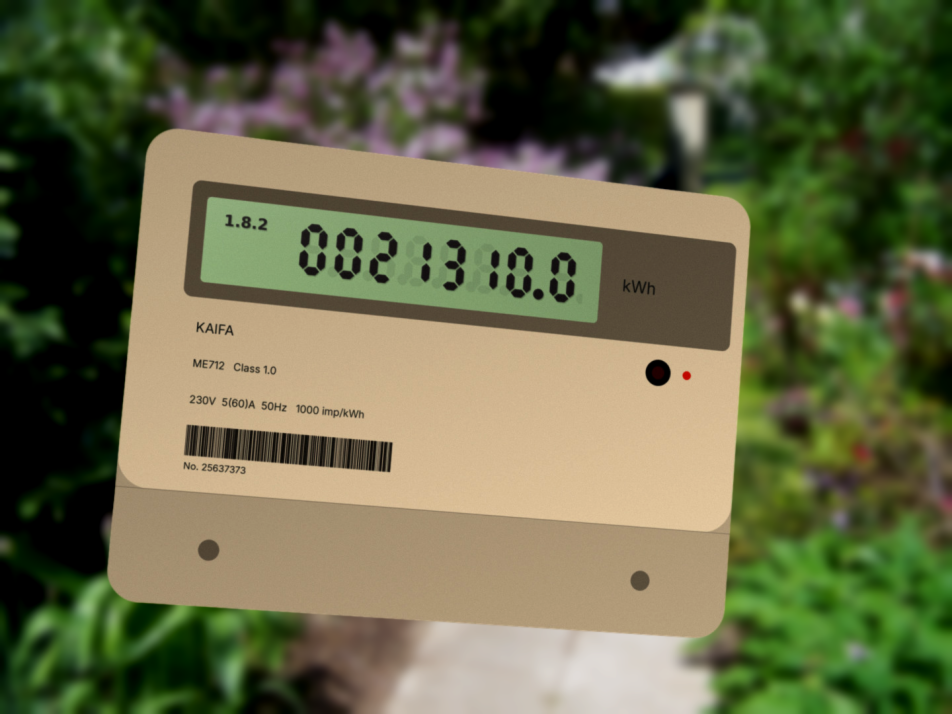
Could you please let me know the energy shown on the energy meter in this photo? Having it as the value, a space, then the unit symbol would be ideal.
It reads 21310.0 kWh
